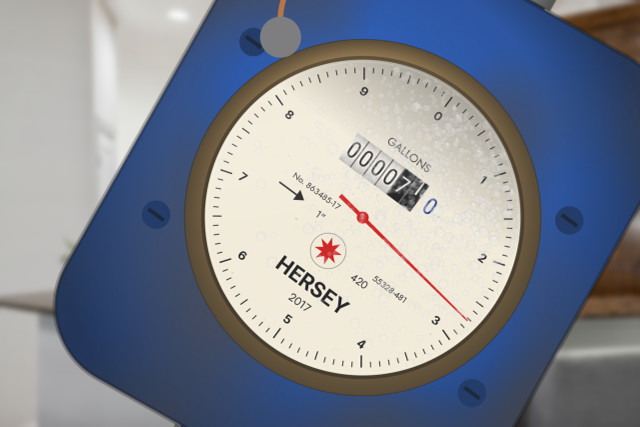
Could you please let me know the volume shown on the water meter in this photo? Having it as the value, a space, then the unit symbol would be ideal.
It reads 712.7 gal
